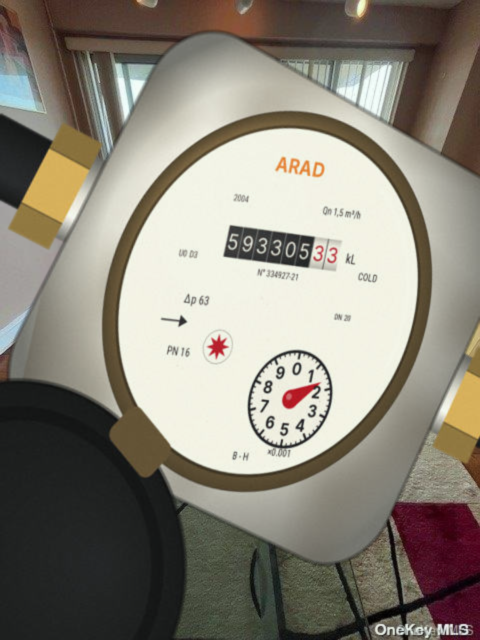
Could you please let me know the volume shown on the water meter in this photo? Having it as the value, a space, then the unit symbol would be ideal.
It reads 593305.331 kL
